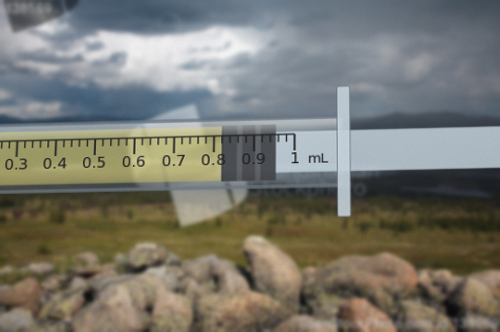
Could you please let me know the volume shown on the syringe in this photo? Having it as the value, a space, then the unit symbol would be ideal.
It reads 0.82 mL
